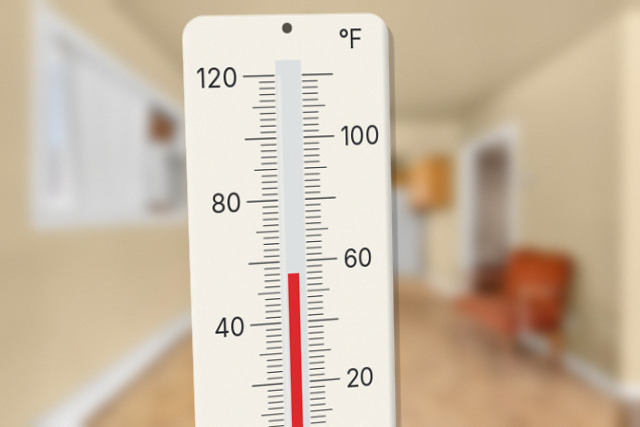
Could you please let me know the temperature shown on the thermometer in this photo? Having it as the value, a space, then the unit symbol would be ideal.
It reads 56 °F
